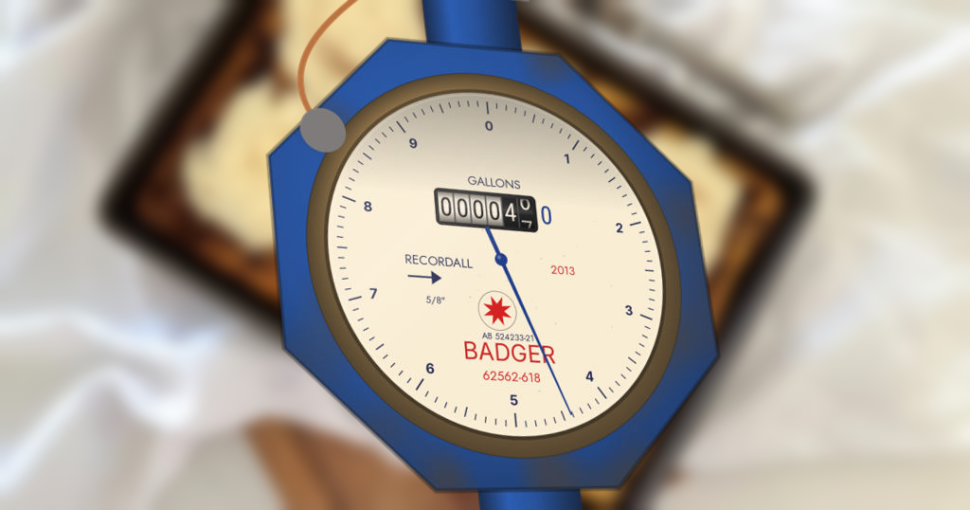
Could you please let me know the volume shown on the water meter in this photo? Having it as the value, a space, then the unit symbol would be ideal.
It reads 464.4 gal
